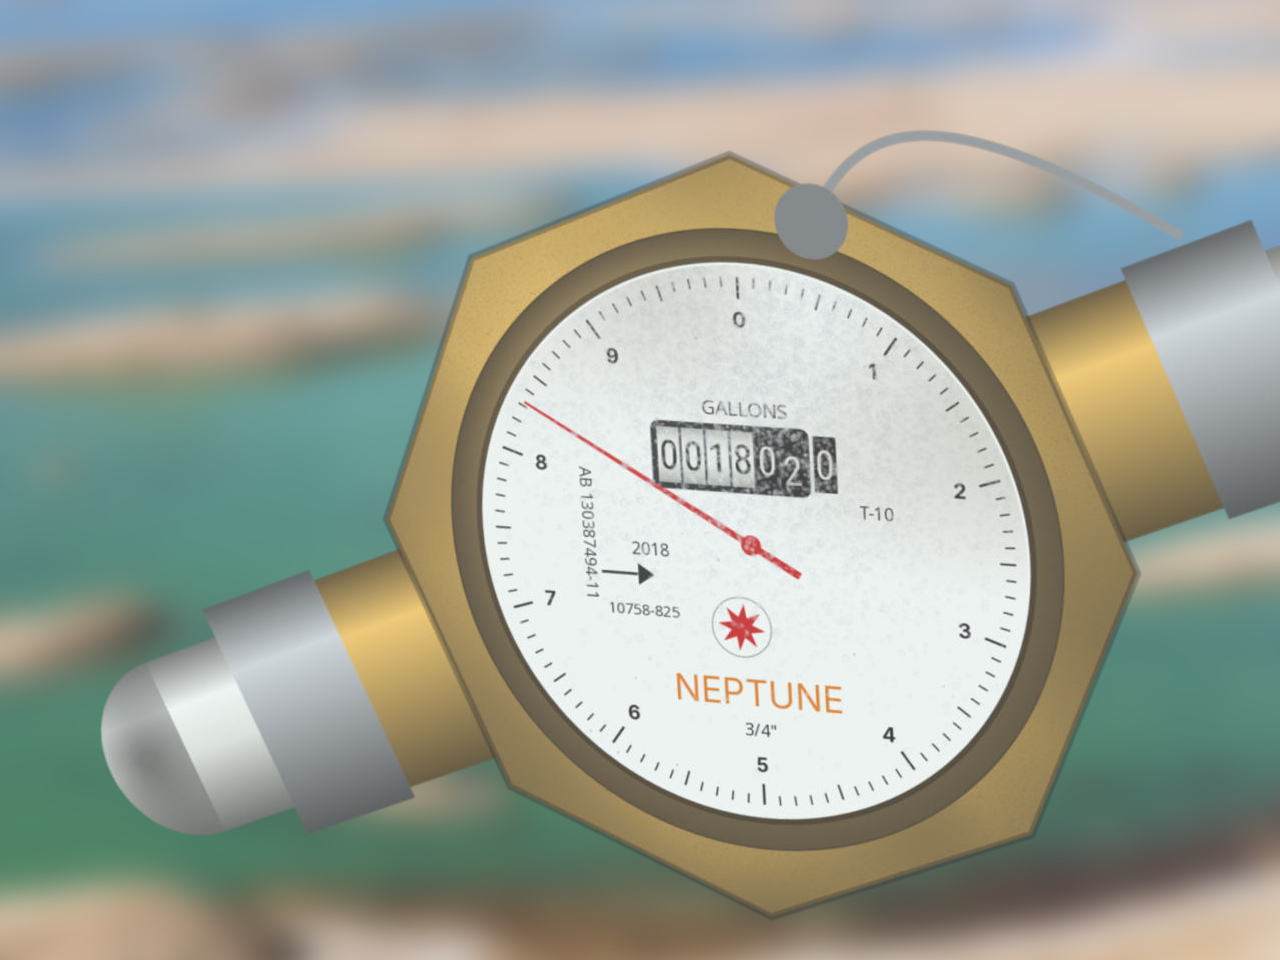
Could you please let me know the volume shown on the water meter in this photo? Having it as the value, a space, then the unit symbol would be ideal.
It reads 18018.3 gal
